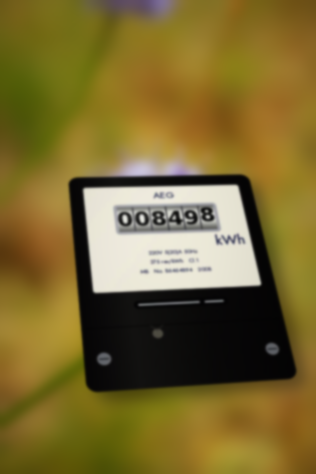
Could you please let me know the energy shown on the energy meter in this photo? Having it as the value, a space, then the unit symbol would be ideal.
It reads 8498 kWh
